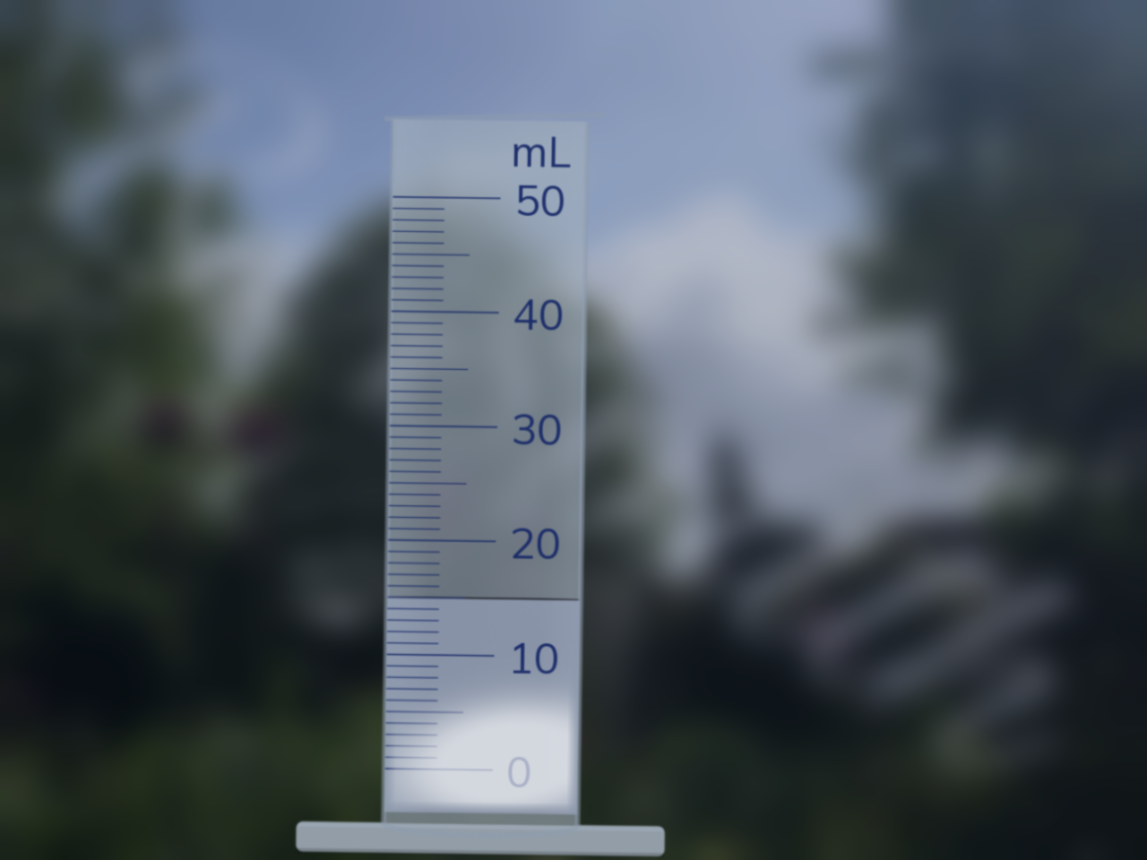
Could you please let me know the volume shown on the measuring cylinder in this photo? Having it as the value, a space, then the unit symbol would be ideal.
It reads 15 mL
